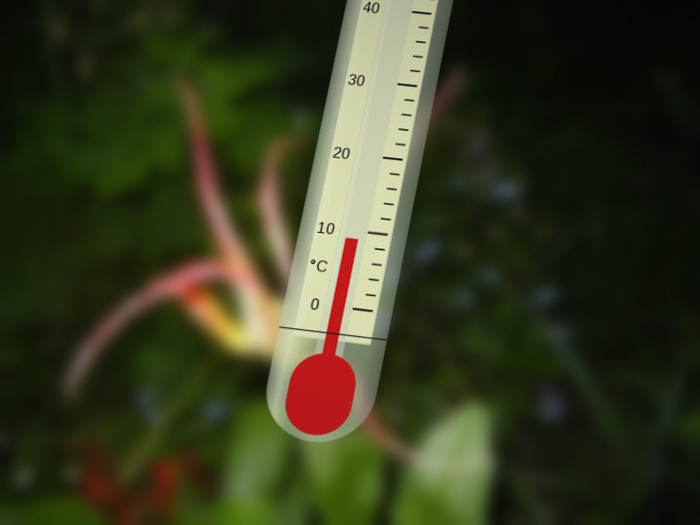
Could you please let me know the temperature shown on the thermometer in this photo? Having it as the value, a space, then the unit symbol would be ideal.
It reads 9 °C
